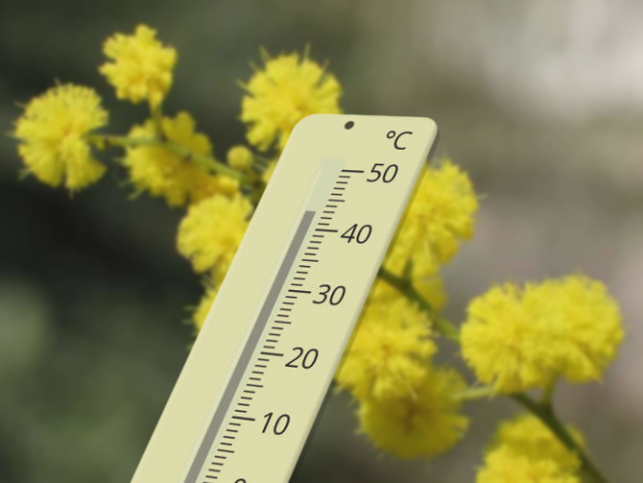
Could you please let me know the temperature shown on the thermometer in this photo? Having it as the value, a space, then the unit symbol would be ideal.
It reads 43 °C
